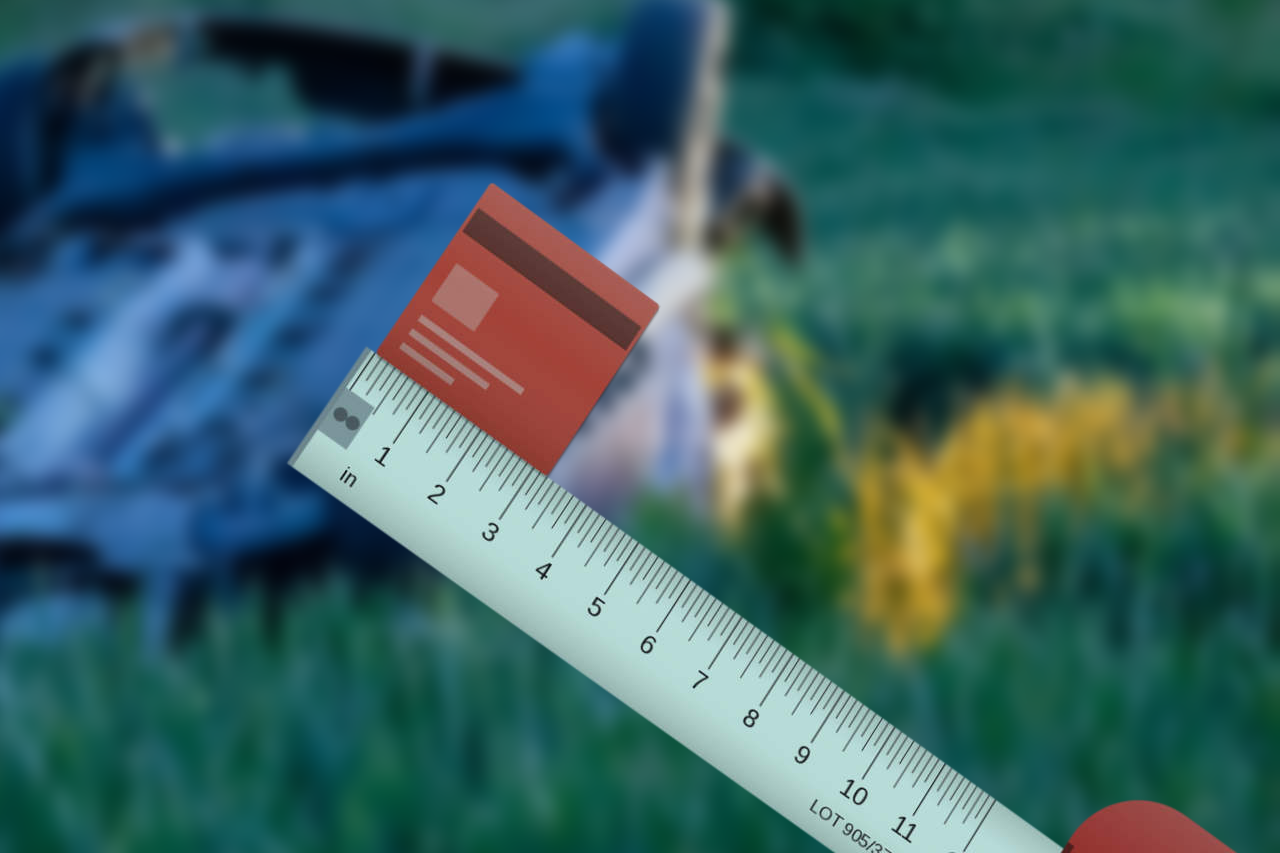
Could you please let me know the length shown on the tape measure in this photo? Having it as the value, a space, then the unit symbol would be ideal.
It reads 3.25 in
